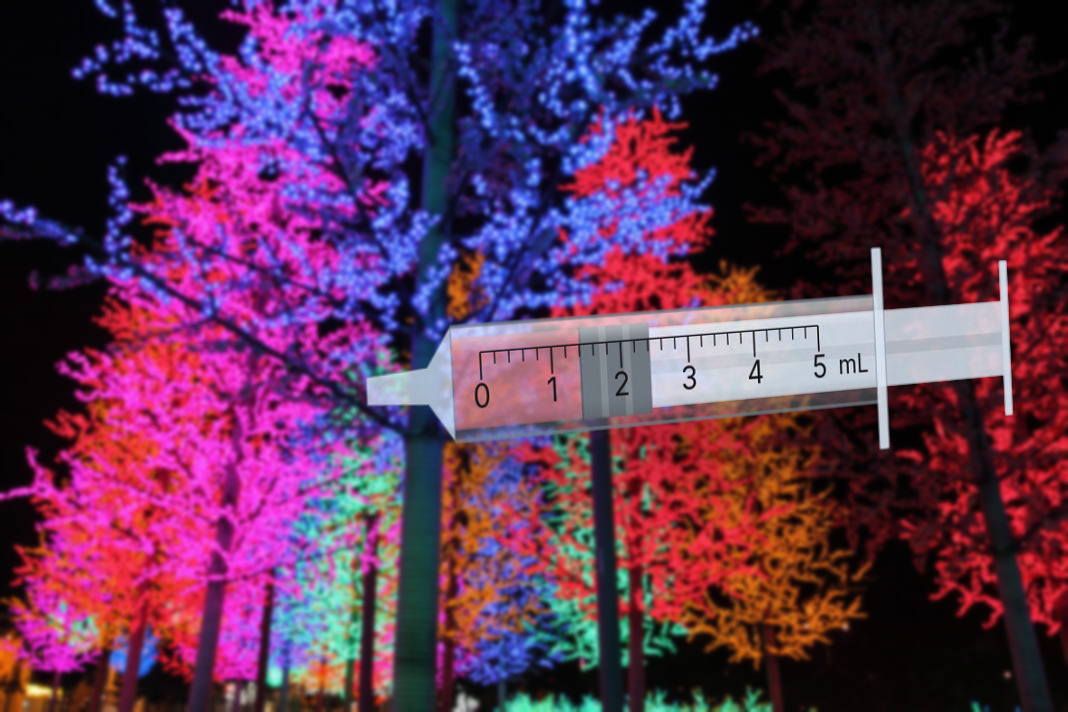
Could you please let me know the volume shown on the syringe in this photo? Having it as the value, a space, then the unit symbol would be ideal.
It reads 1.4 mL
